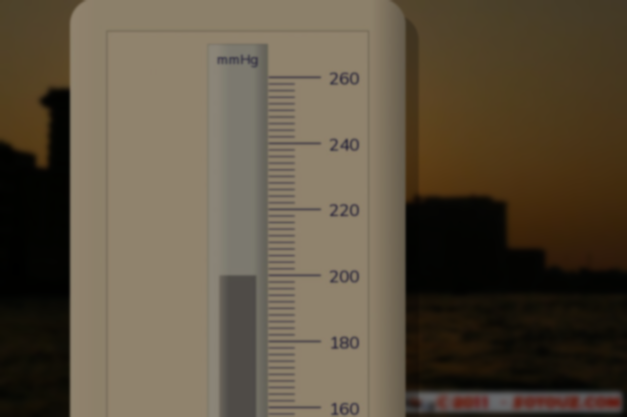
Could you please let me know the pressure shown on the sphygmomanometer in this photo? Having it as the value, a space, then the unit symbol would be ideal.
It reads 200 mmHg
